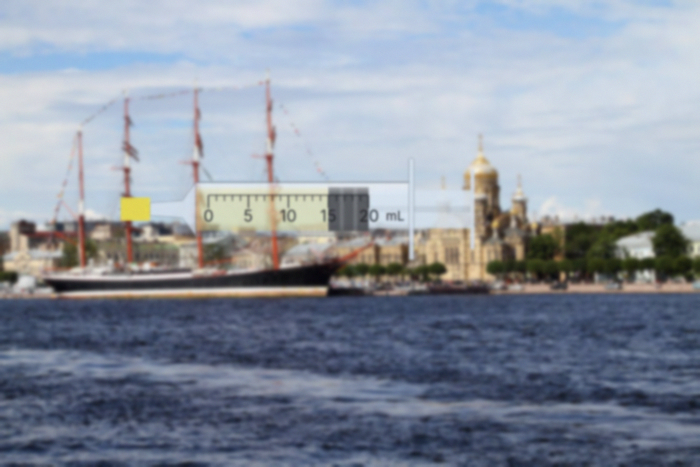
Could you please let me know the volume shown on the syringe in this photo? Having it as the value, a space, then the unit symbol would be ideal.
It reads 15 mL
